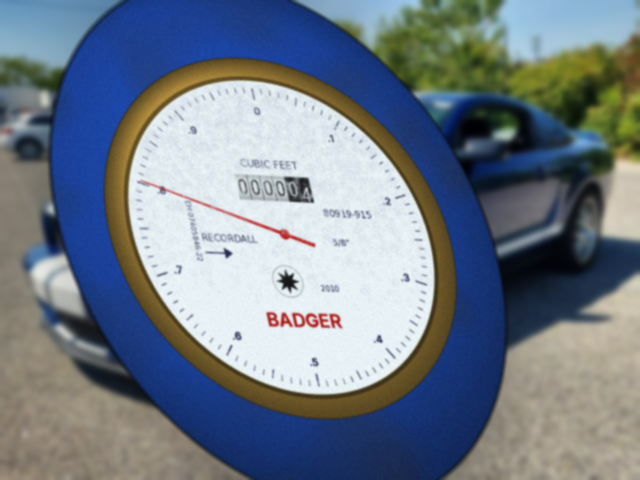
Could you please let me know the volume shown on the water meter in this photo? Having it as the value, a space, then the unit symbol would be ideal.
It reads 3.80 ft³
